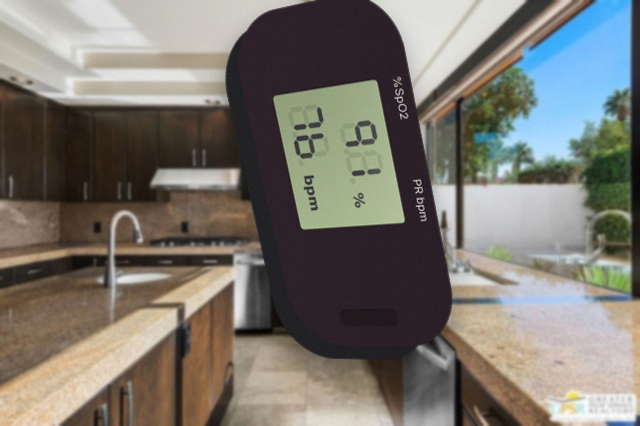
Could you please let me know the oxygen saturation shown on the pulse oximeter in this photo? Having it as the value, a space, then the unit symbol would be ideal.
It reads 91 %
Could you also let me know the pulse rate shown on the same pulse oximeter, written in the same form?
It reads 76 bpm
